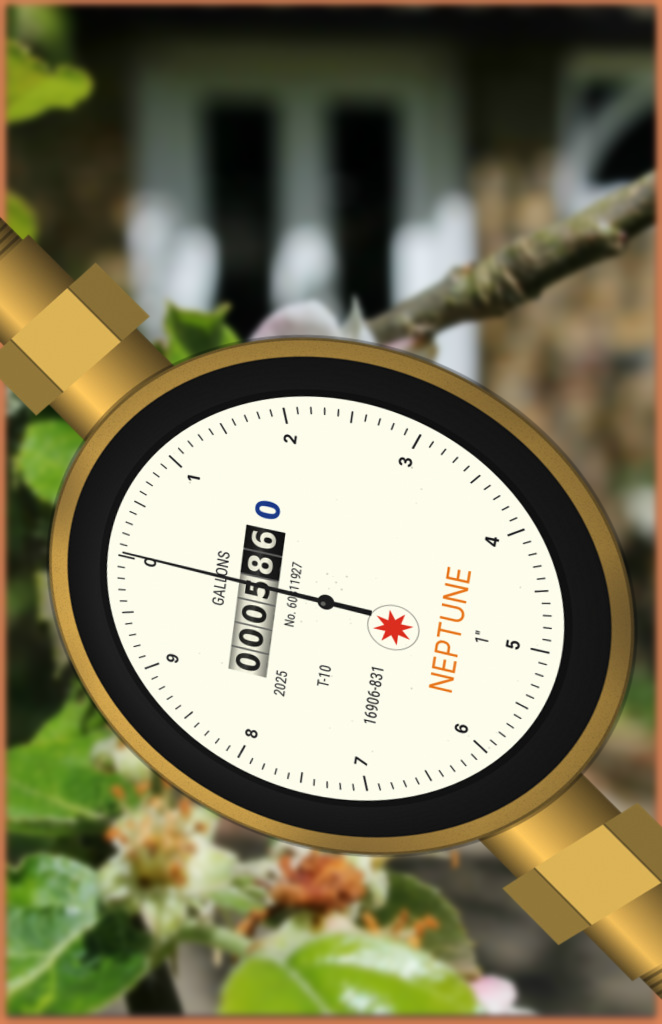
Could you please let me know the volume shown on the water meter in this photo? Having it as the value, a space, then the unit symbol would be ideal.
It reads 5860.0 gal
